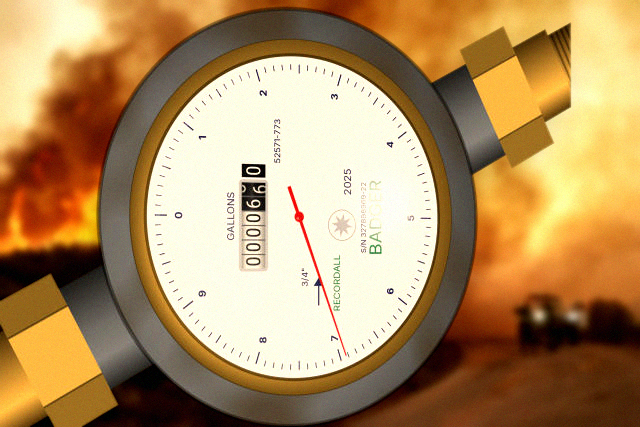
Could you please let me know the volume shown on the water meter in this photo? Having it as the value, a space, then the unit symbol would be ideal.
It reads 656.9 gal
